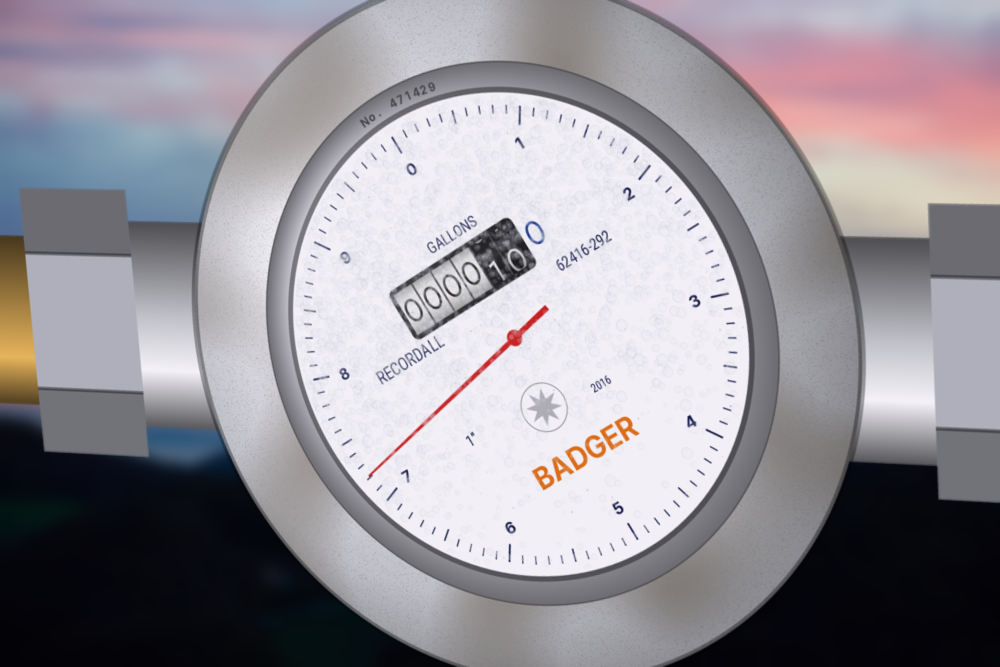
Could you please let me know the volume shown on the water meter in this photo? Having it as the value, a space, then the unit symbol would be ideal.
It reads 97.2 gal
